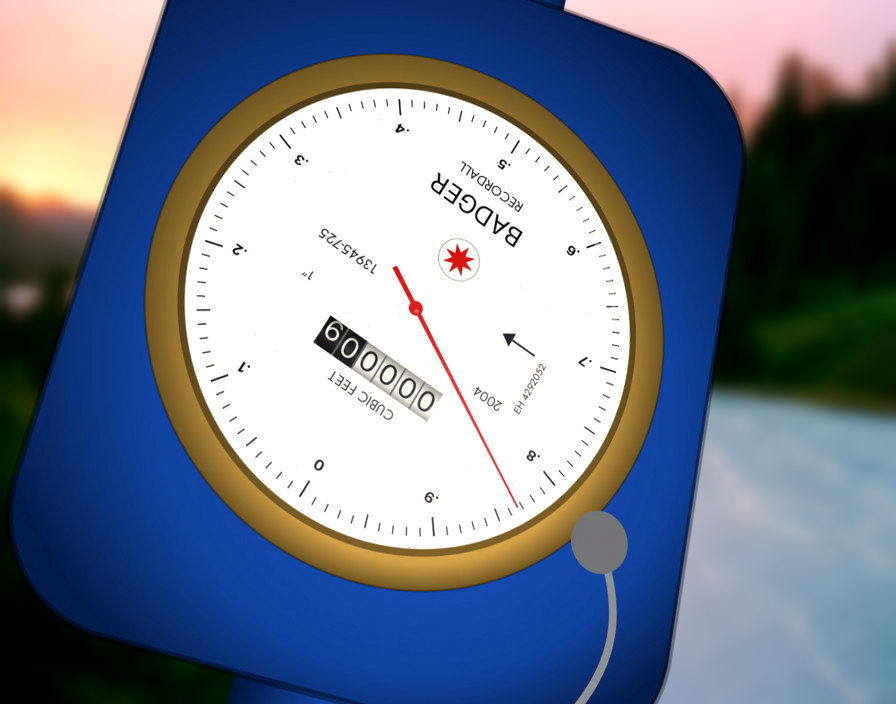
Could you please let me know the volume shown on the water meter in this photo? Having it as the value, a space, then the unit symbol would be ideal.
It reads 8.83 ft³
